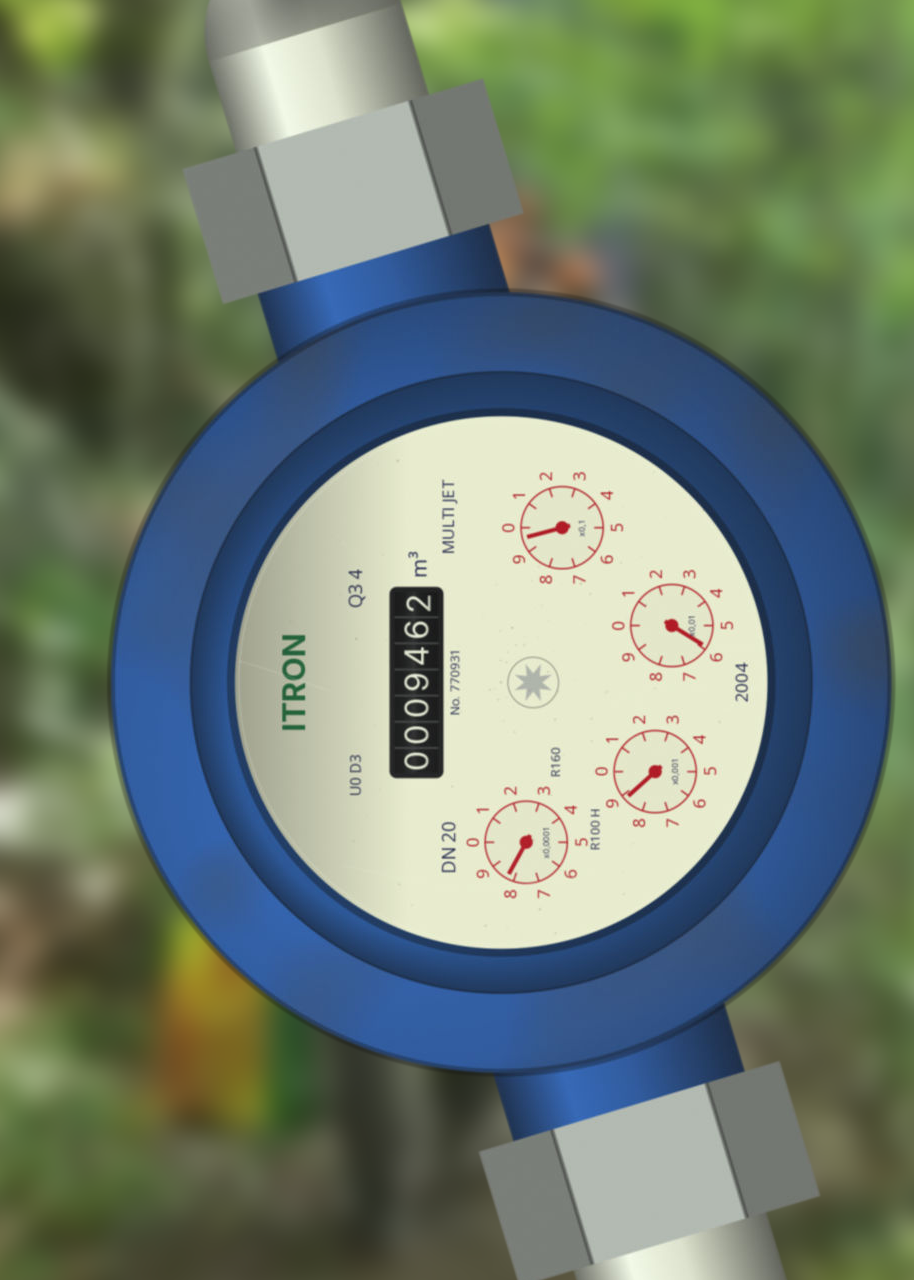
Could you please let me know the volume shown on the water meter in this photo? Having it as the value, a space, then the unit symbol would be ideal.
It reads 9461.9588 m³
